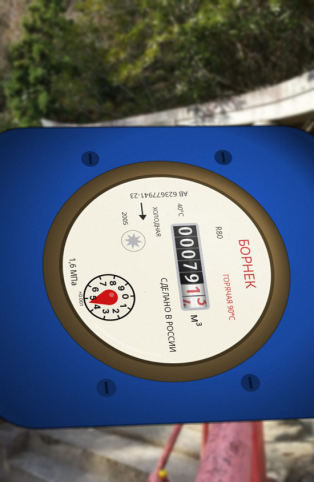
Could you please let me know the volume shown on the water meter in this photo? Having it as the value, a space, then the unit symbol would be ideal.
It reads 79.134 m³
